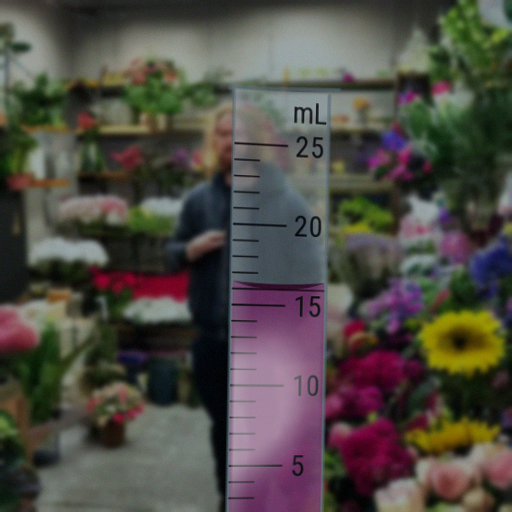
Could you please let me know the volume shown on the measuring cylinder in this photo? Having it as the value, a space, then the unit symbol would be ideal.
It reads 16 mL
